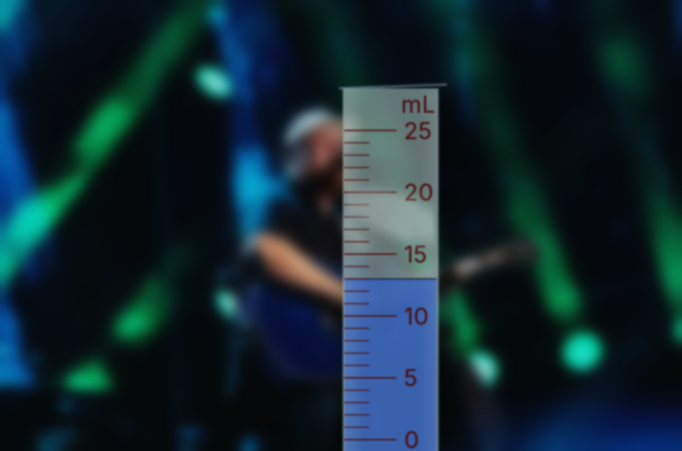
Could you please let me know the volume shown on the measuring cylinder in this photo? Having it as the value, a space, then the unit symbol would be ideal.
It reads 13 mL
